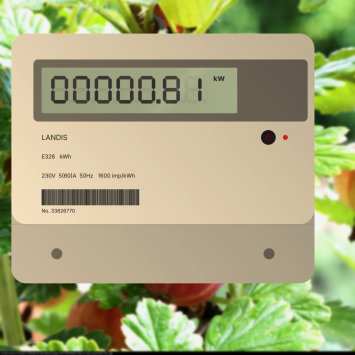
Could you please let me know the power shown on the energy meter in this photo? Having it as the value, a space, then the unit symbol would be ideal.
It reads 0.81 kW
